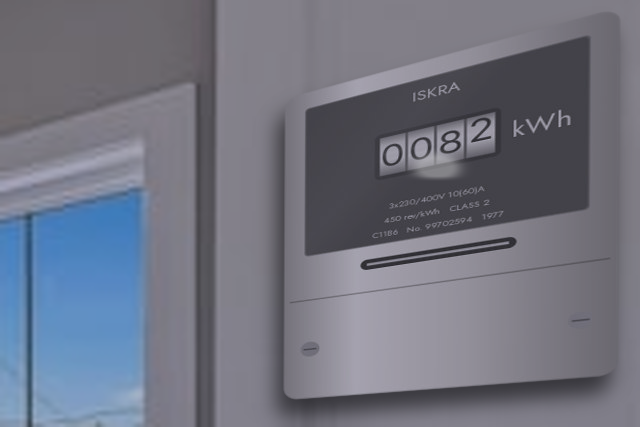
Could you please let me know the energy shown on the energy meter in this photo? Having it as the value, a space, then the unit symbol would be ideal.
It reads 82 kWh
